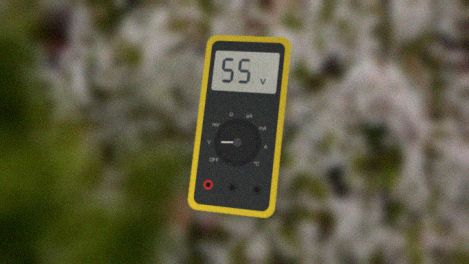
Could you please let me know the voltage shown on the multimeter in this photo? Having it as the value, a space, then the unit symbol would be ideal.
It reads 55 V
